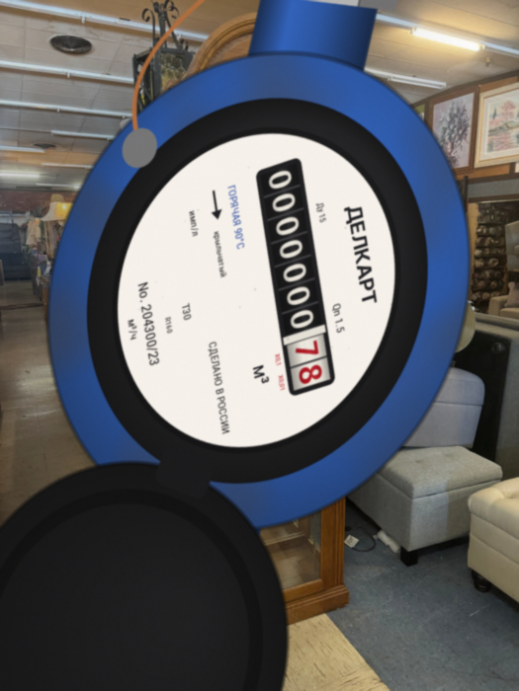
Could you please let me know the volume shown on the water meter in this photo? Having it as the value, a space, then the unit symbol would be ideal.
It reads 0.78 m³
